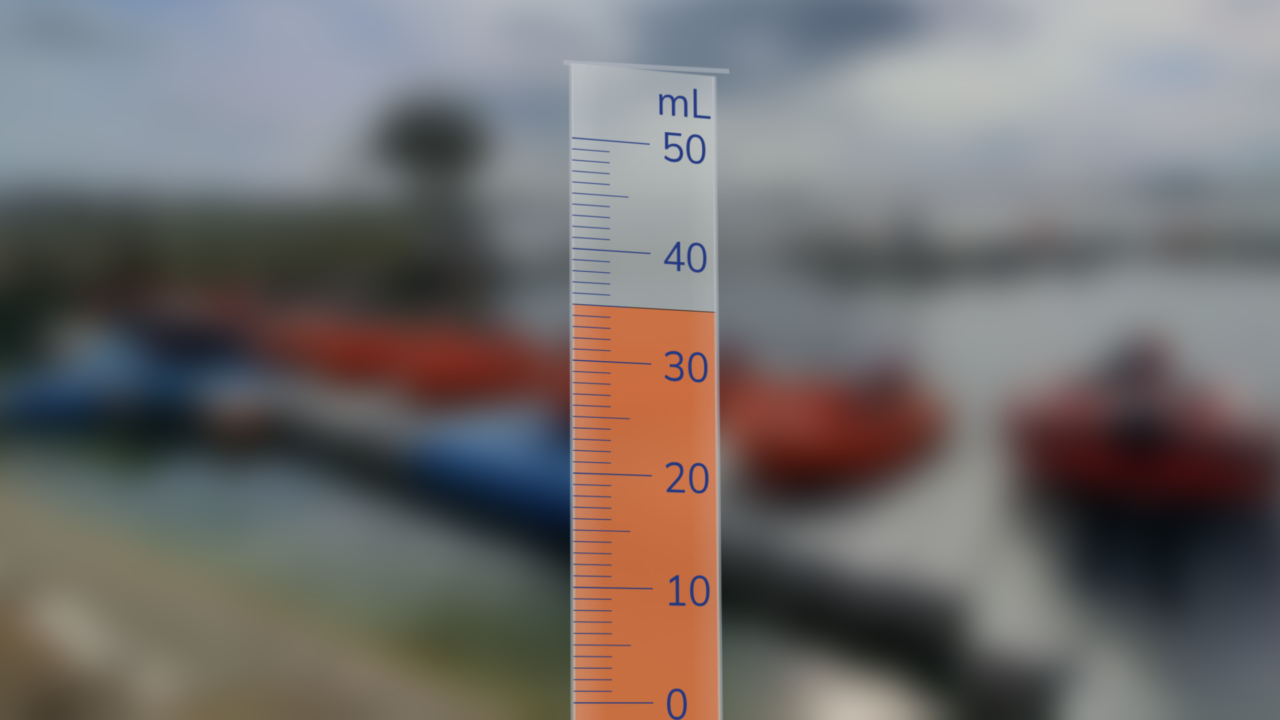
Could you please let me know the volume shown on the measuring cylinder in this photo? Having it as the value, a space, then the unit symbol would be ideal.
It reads 35 mL
